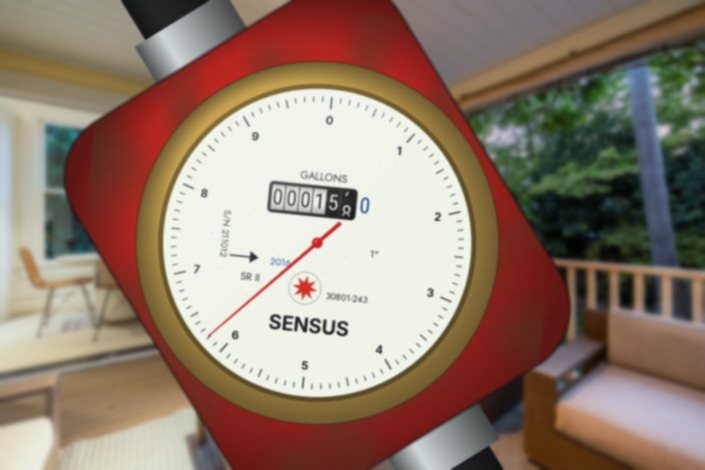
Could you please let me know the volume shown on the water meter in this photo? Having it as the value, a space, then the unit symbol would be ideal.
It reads 1576.2 gal
